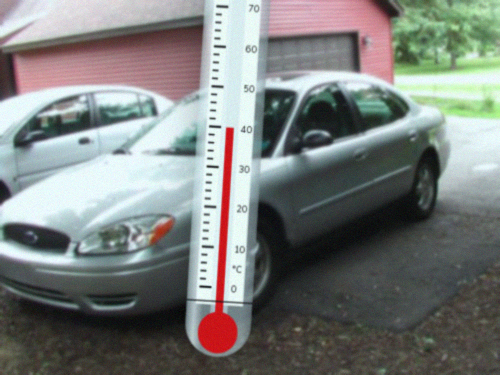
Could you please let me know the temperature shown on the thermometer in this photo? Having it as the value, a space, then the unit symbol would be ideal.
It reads 40 °C
